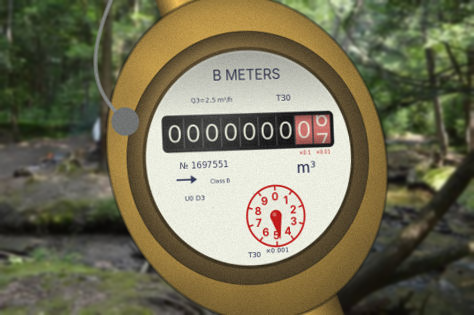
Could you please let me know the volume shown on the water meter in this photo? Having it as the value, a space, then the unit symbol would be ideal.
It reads 0.064 m³
